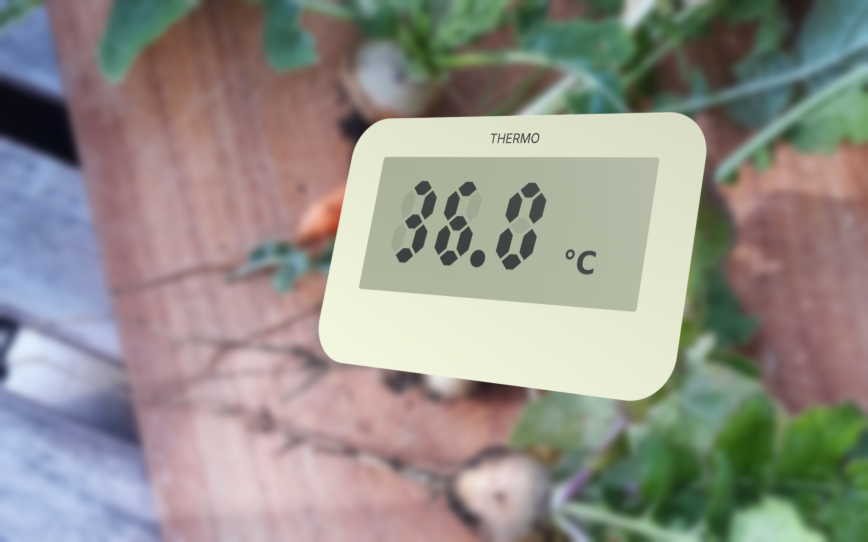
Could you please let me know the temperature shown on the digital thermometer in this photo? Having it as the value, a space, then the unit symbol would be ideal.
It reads 36.0 °C
